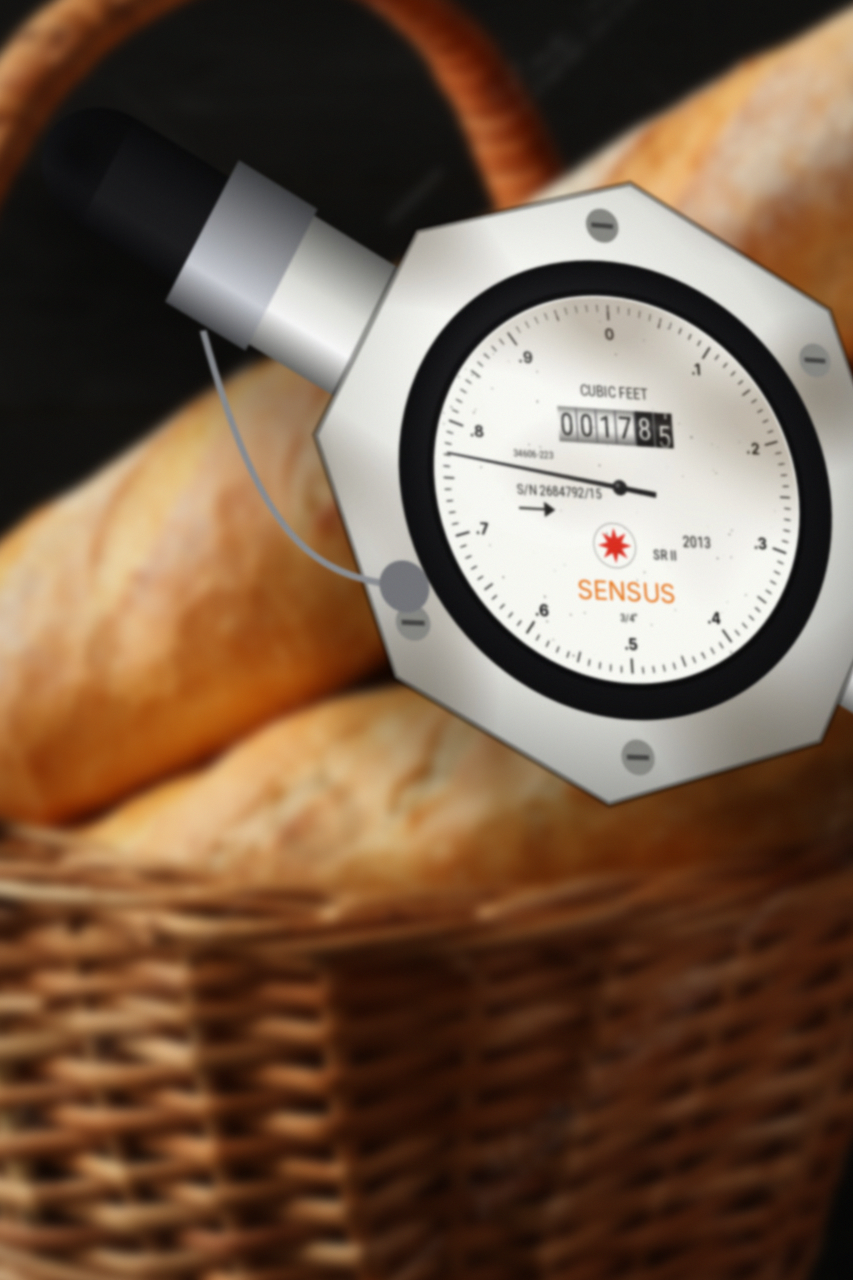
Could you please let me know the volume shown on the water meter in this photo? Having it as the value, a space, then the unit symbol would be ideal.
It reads 1784.77 ft³
